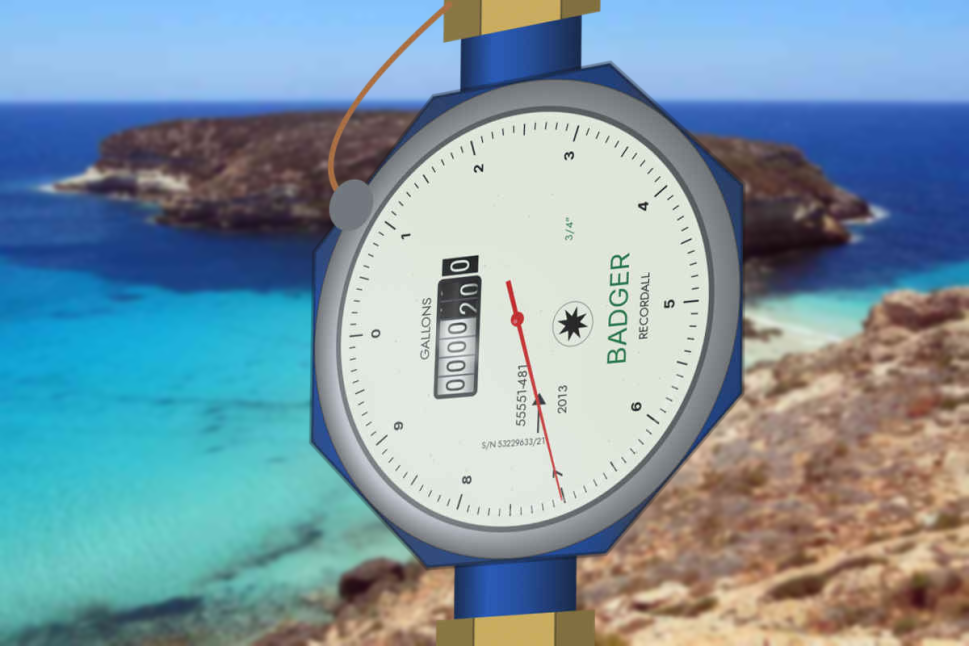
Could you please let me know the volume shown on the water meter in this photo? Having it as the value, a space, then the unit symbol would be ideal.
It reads 197.0 gal
